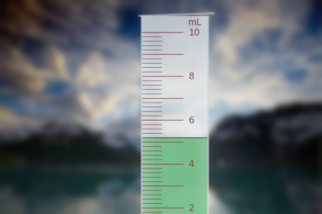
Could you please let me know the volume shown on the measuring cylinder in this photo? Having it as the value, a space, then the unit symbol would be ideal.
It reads 5.2 mL
